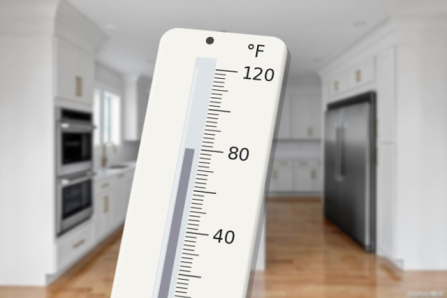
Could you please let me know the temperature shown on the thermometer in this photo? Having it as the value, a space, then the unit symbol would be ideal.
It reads 80 °F
